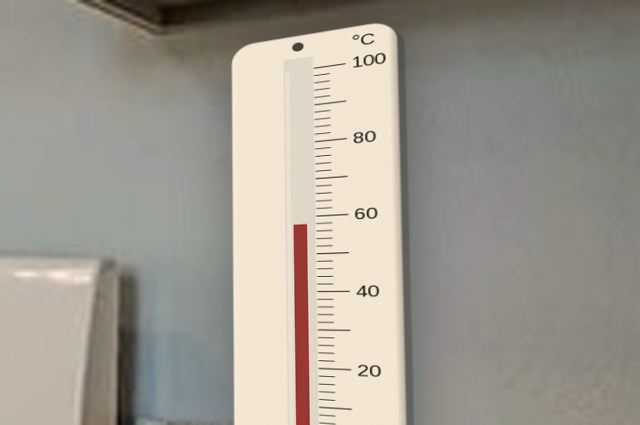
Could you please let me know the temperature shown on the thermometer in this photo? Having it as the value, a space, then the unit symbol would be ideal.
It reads 58 °C
